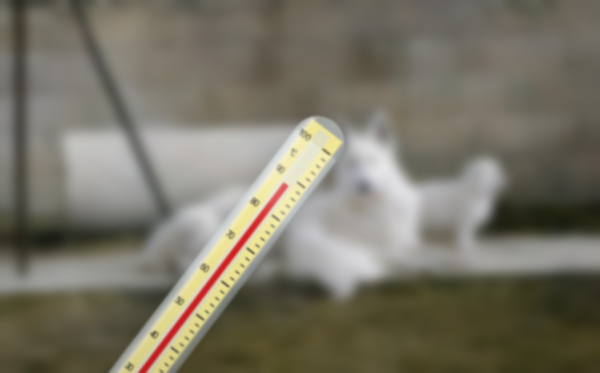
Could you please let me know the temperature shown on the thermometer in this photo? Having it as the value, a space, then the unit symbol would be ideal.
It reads 88 °C
